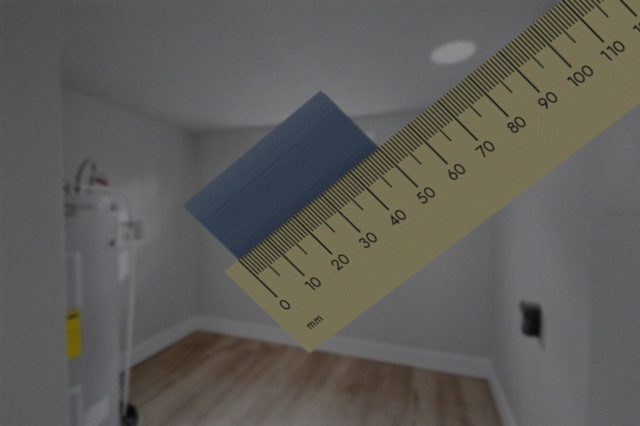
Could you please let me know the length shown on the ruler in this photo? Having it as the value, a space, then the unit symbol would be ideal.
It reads 50 mm
